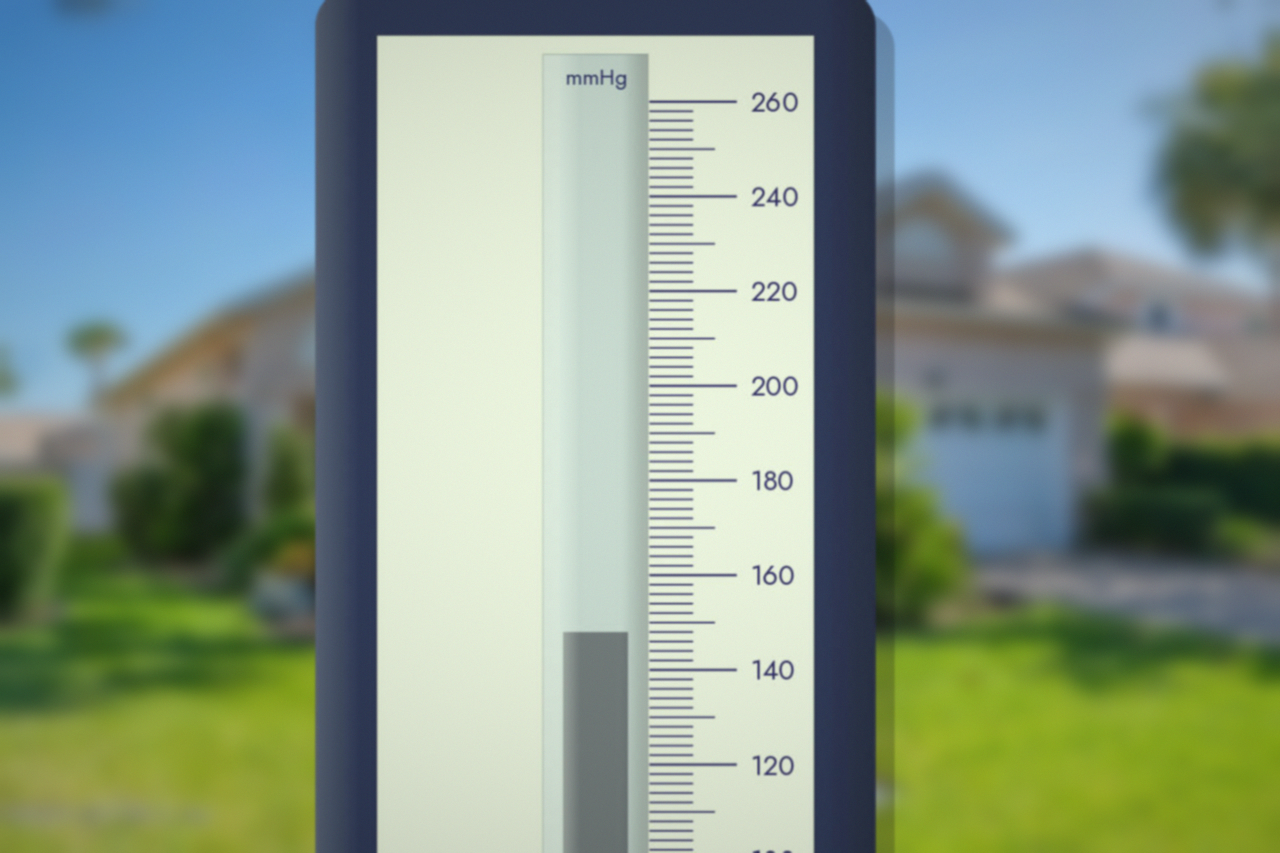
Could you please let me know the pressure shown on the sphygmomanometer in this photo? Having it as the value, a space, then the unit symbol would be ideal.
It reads 148 mmHg
